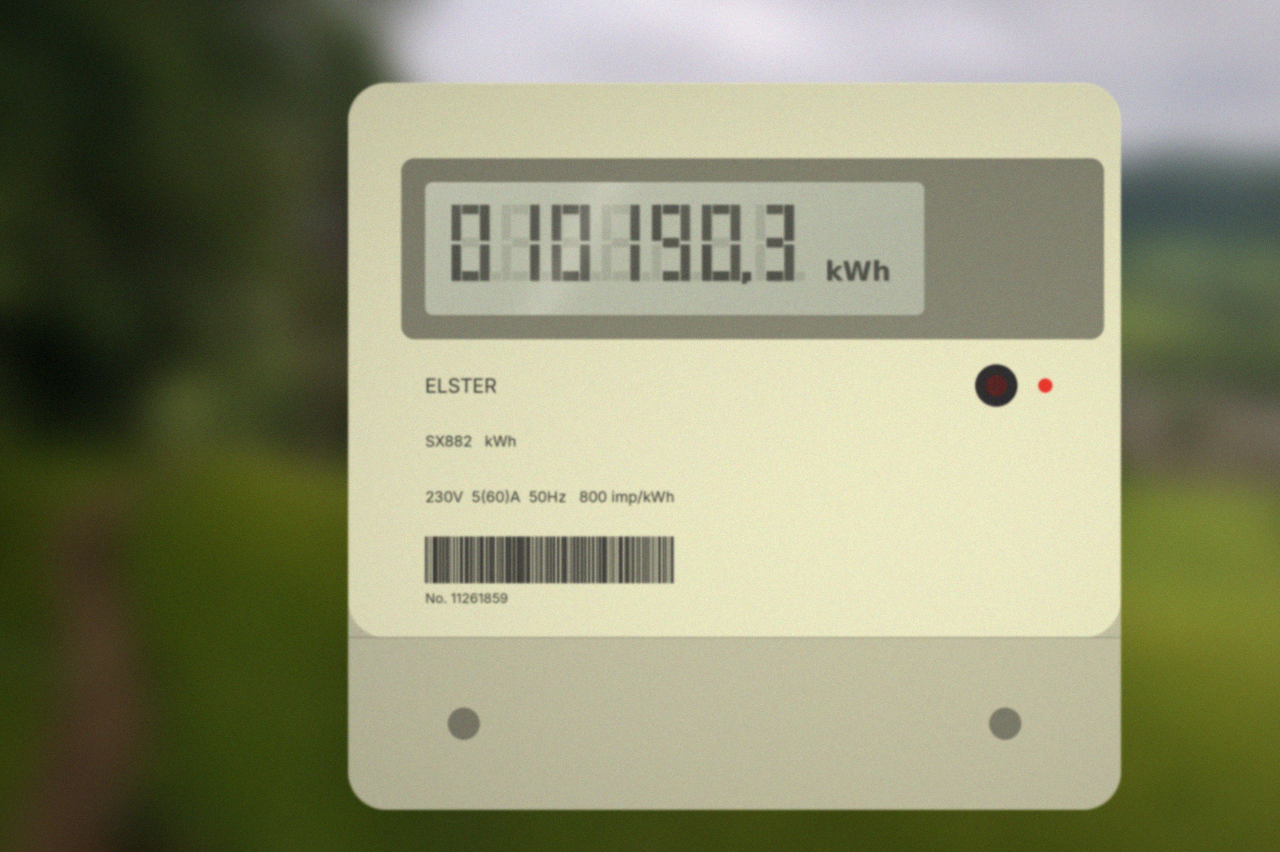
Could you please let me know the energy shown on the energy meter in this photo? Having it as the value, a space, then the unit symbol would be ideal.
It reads 10190.3 kWh
